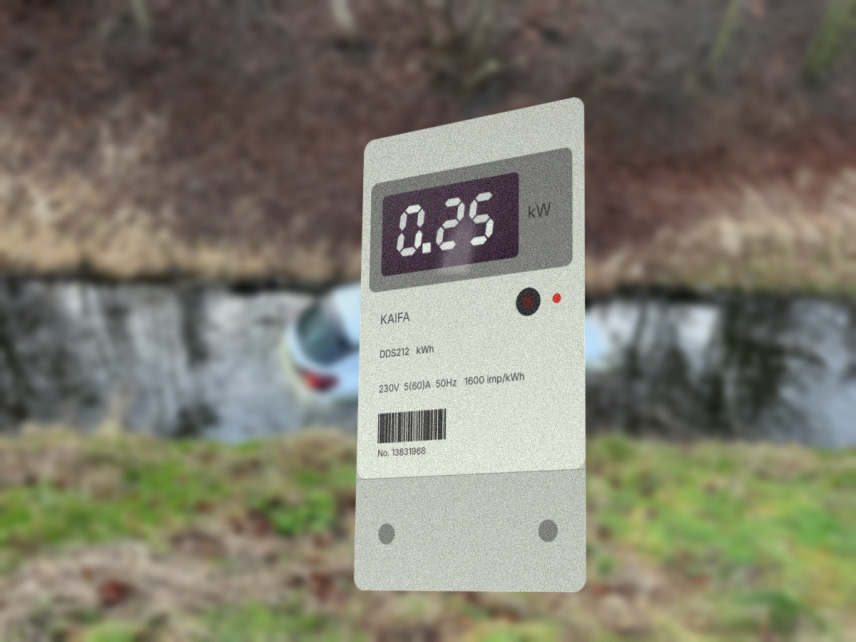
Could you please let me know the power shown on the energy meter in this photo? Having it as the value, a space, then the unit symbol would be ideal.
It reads 0.25 kW
